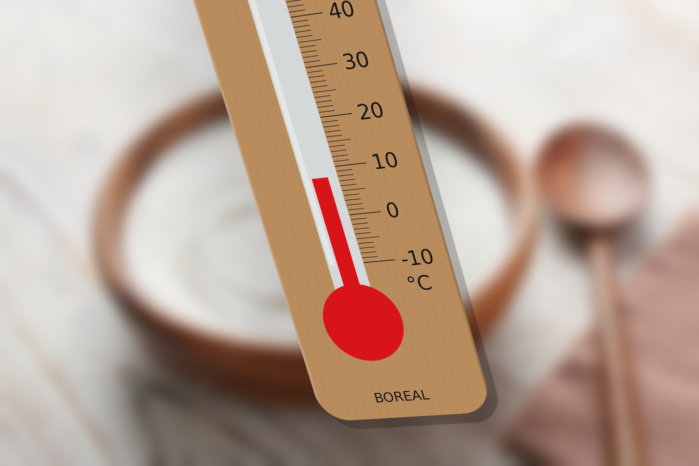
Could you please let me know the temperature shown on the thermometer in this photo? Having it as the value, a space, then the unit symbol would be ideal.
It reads 8 °C
